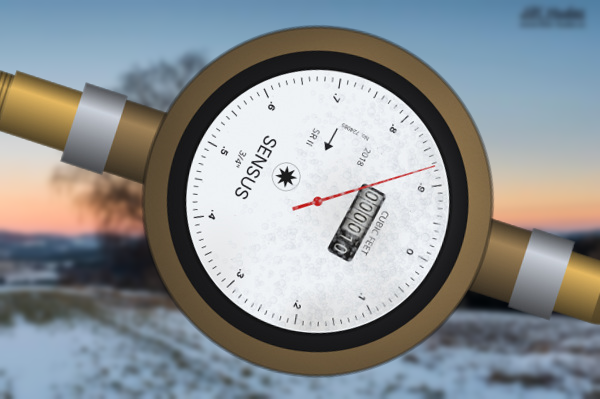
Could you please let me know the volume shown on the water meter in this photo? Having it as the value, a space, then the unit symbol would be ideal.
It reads 9.87 ft³
